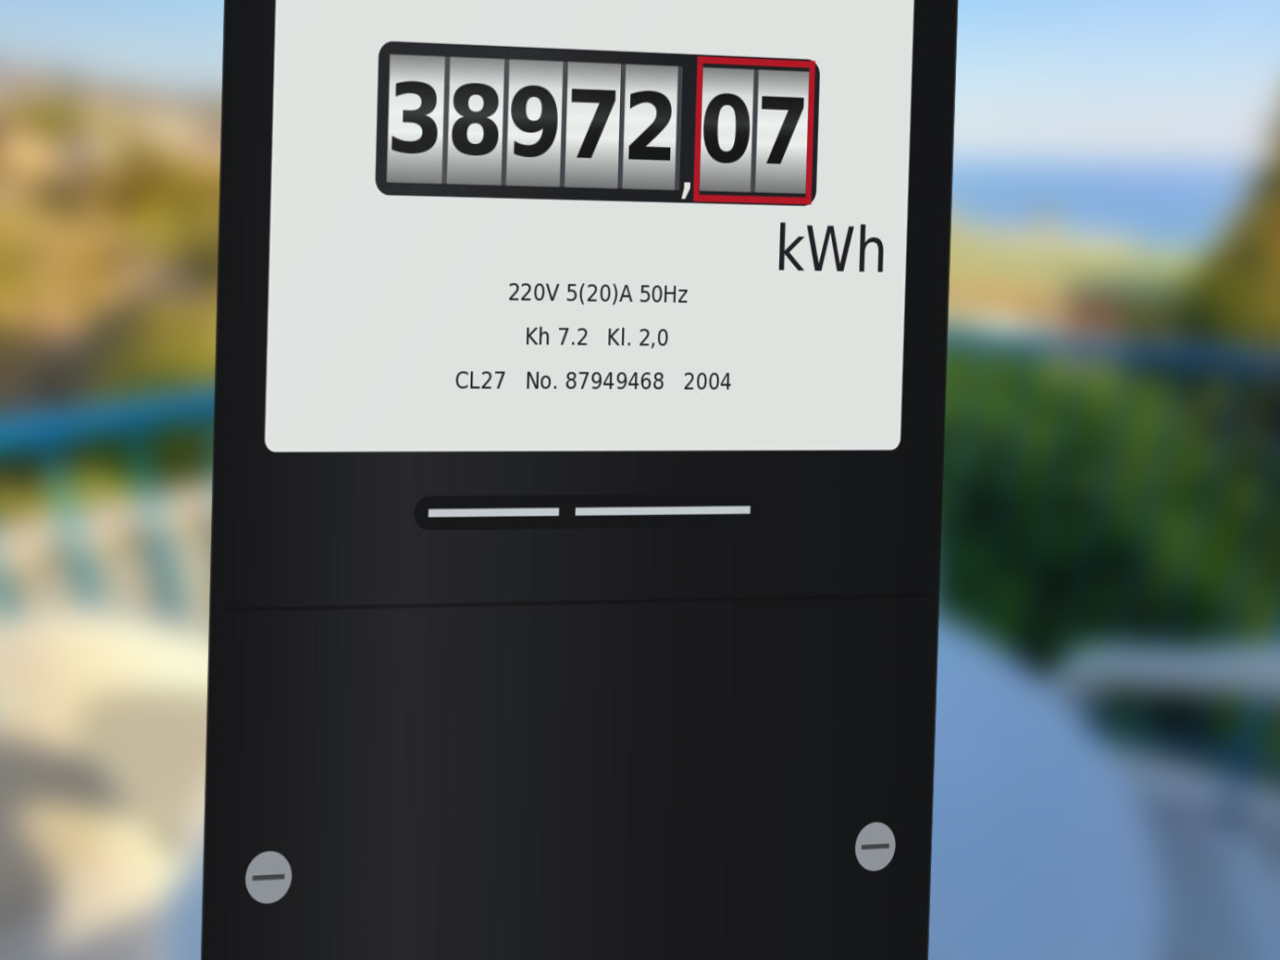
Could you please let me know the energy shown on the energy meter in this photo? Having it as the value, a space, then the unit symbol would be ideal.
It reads 38972.07 kWh
